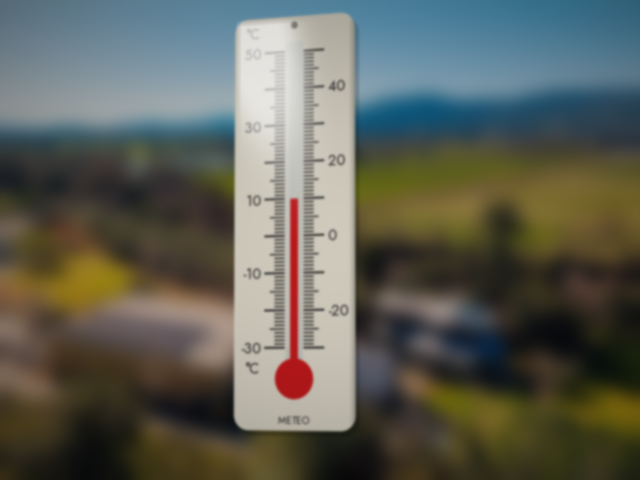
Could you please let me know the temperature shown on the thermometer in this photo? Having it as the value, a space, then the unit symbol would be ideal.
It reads 10 °C
